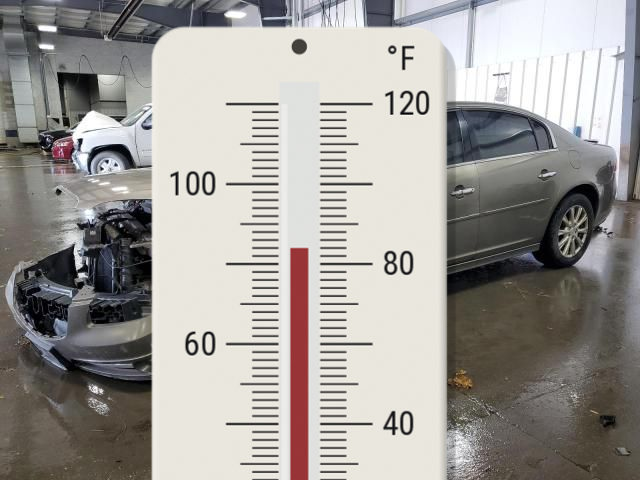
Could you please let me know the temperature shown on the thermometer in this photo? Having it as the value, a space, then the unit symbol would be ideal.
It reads 84 °F
